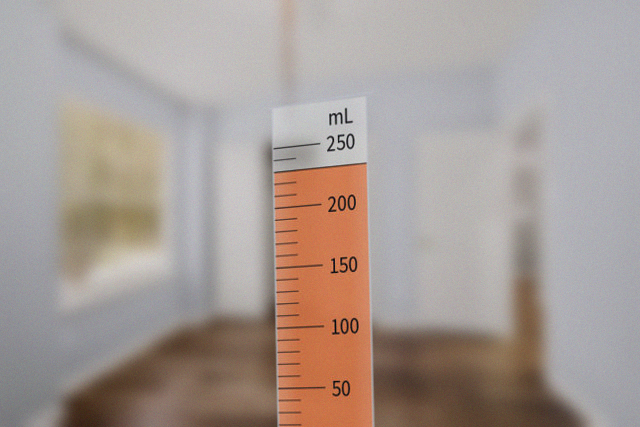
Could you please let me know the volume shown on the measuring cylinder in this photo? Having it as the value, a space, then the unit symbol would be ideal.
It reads 230 mL
